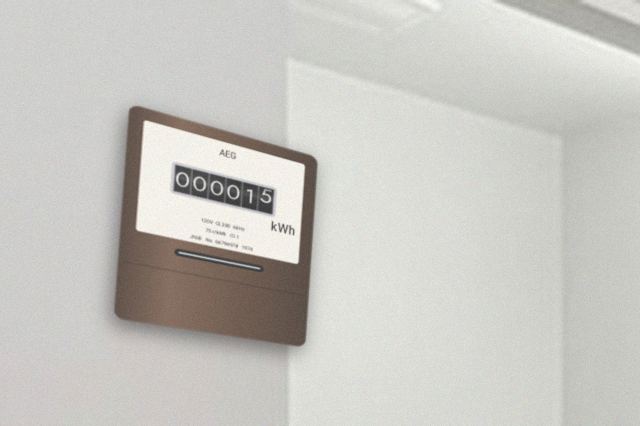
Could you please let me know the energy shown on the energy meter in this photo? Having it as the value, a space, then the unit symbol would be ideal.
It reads 15 kWh
